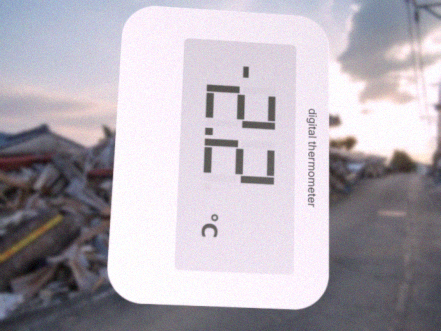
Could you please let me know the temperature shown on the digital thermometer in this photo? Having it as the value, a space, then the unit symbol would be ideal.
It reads -2.2 °C
